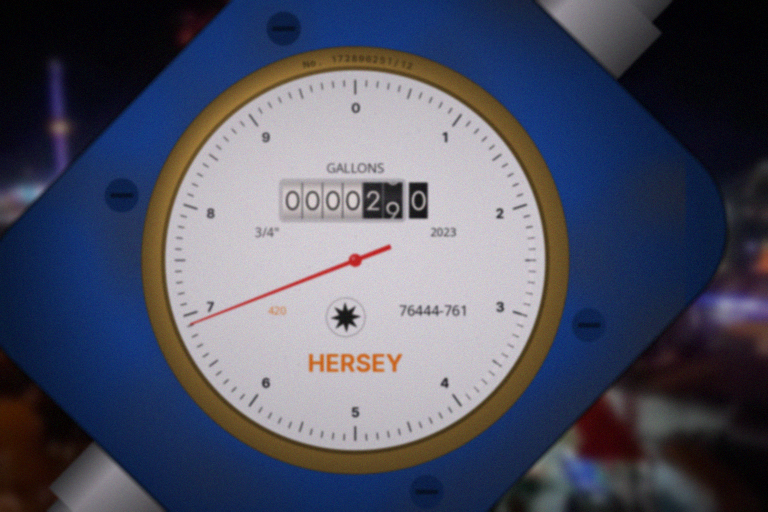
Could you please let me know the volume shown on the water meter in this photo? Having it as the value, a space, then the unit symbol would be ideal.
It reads 286.9 gal
